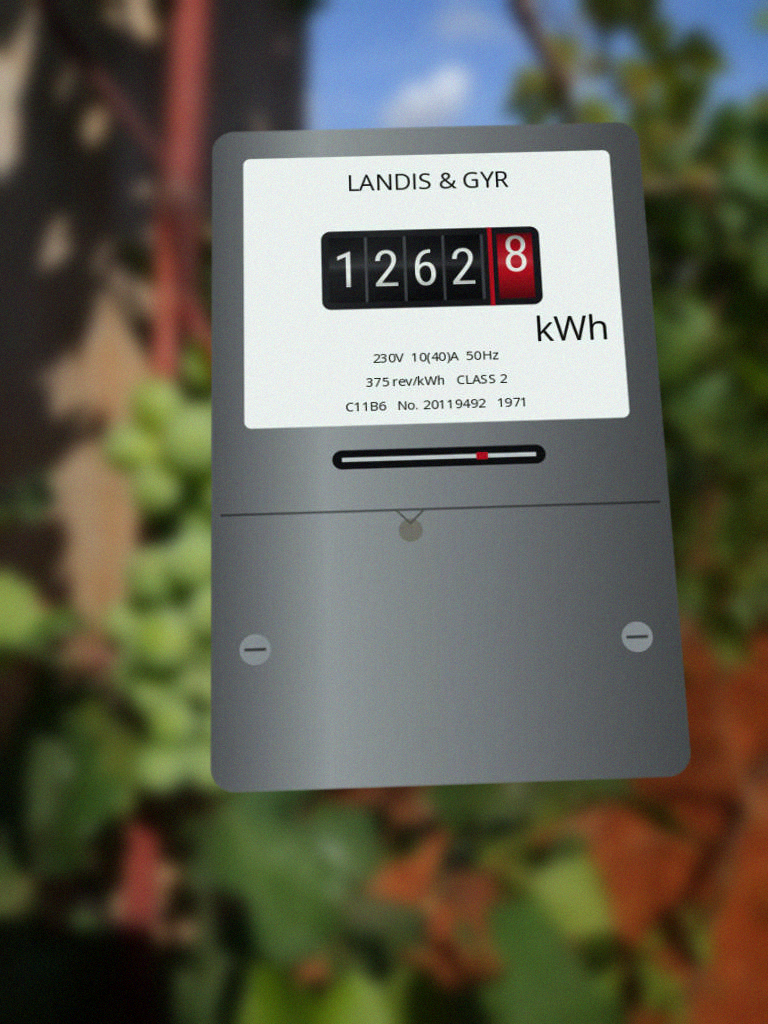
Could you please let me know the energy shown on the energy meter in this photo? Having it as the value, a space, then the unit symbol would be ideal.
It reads 1262.8 kWh
